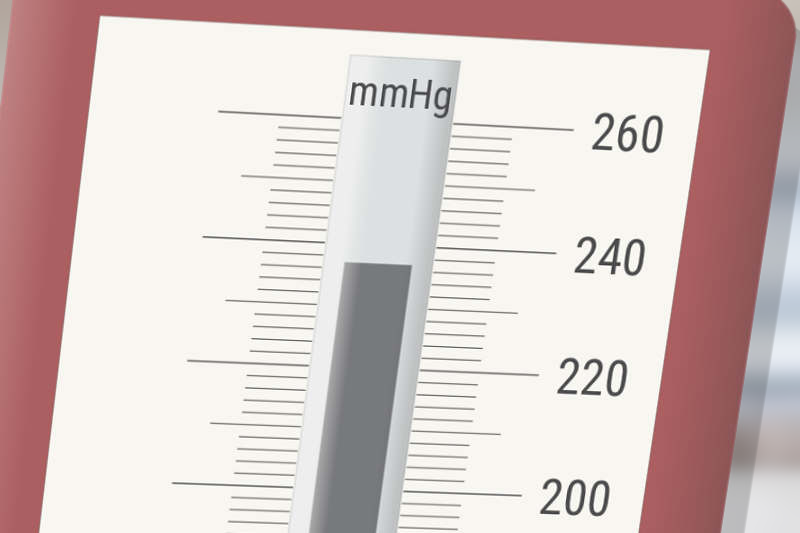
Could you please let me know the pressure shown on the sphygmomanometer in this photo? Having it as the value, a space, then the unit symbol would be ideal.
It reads 237 mmHg
